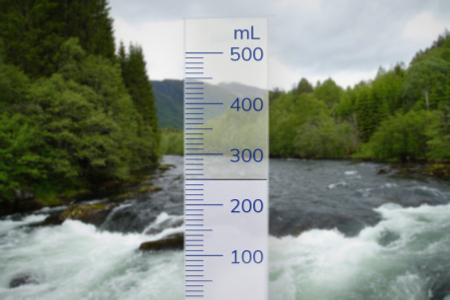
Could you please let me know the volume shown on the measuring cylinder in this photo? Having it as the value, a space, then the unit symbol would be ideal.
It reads 250 mL
